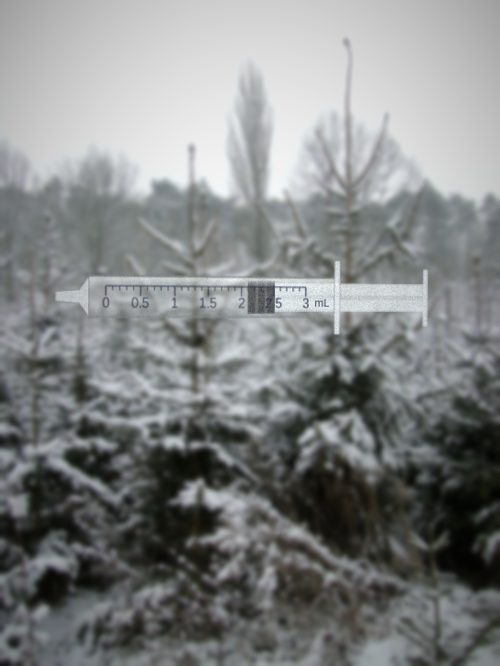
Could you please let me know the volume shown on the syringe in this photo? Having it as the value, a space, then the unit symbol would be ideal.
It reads 2.1 mL
